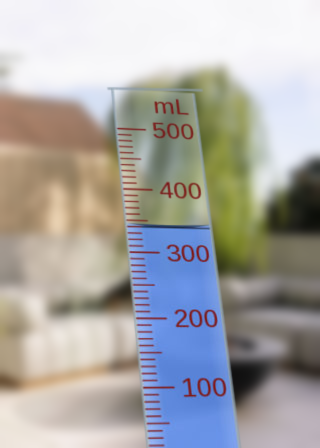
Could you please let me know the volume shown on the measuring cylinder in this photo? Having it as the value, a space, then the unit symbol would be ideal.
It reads 340 mL
